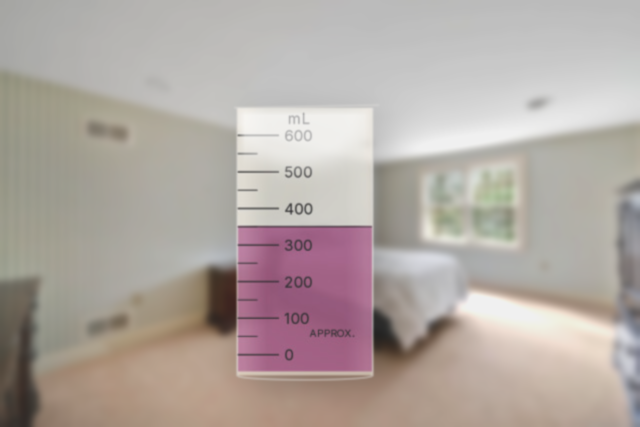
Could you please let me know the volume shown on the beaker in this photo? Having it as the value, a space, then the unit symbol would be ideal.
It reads 350 mL
